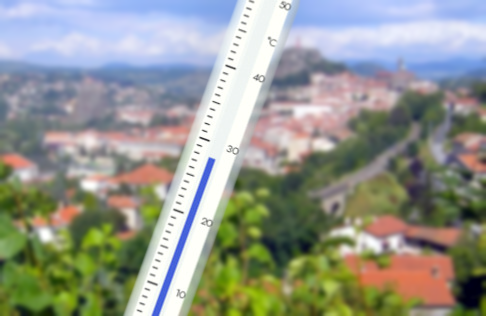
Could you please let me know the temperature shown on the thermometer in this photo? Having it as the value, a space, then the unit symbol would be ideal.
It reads 28 °C
